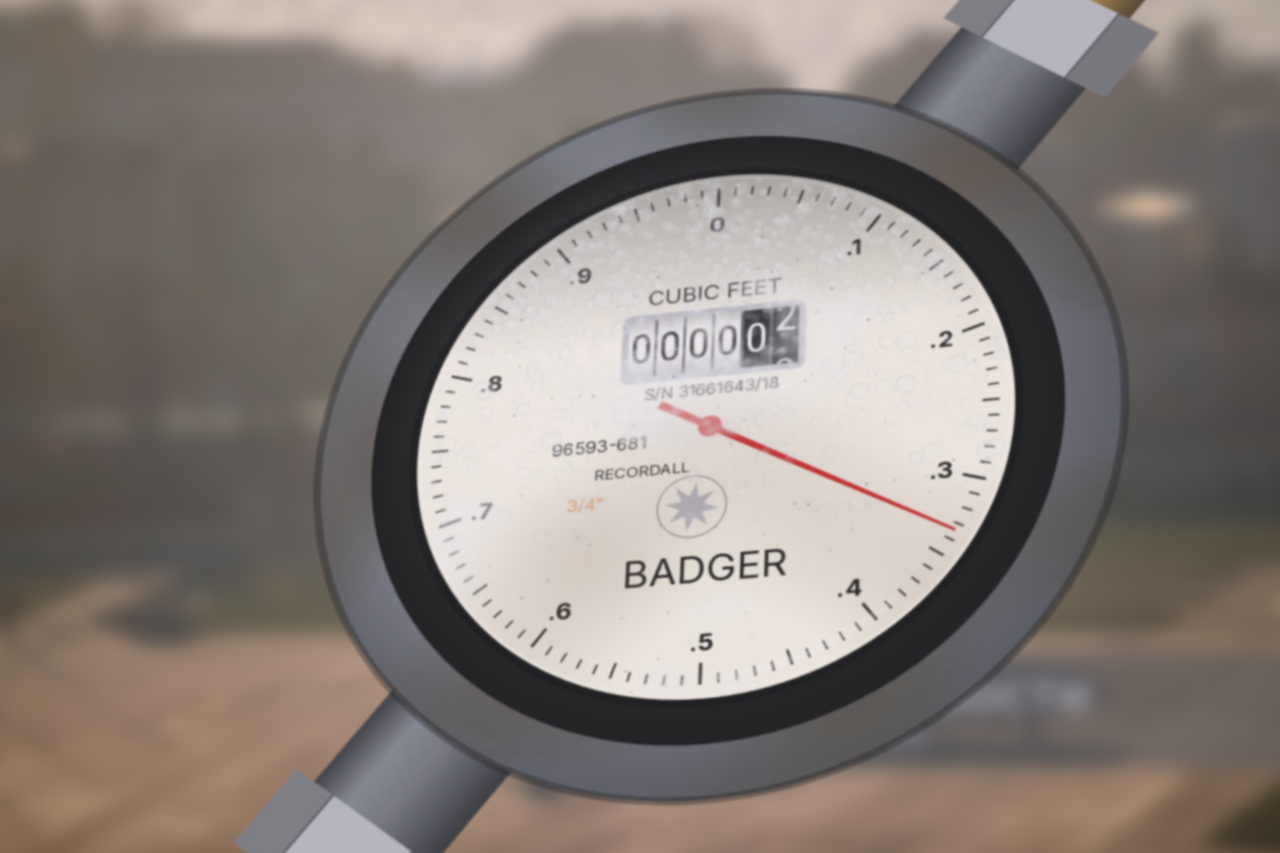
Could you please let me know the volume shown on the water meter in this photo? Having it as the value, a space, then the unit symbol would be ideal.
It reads 2.33 ft³
